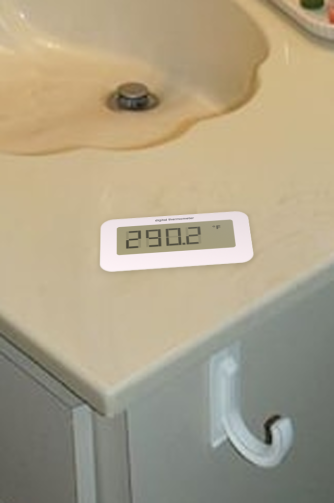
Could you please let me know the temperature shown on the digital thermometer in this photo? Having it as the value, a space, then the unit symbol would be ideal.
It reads 290.2 °F
